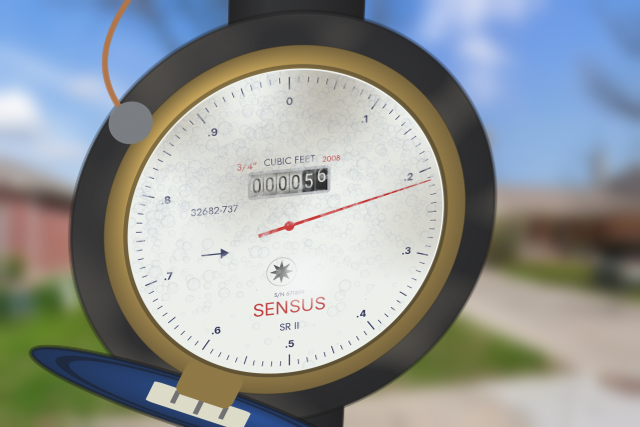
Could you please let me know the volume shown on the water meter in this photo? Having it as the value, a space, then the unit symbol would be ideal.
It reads 56.21 ft³
